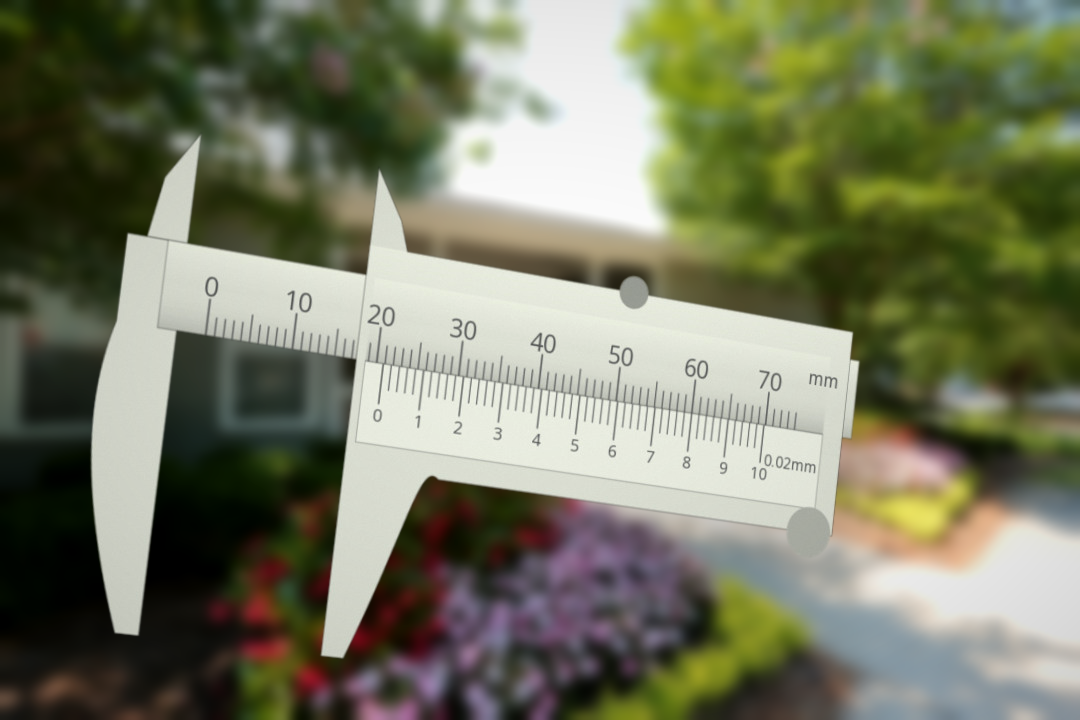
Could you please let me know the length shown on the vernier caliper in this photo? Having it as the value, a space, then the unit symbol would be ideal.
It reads 20.8 mm
